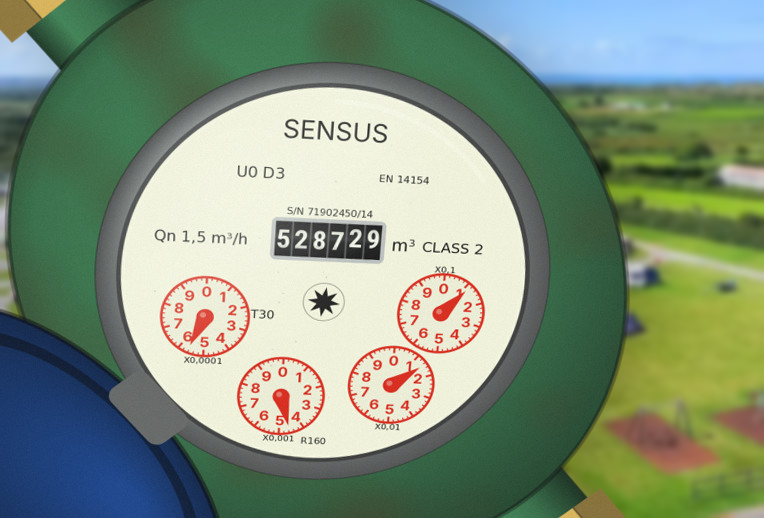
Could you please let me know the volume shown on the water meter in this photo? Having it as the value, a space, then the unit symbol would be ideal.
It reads 528729.1145 m³
